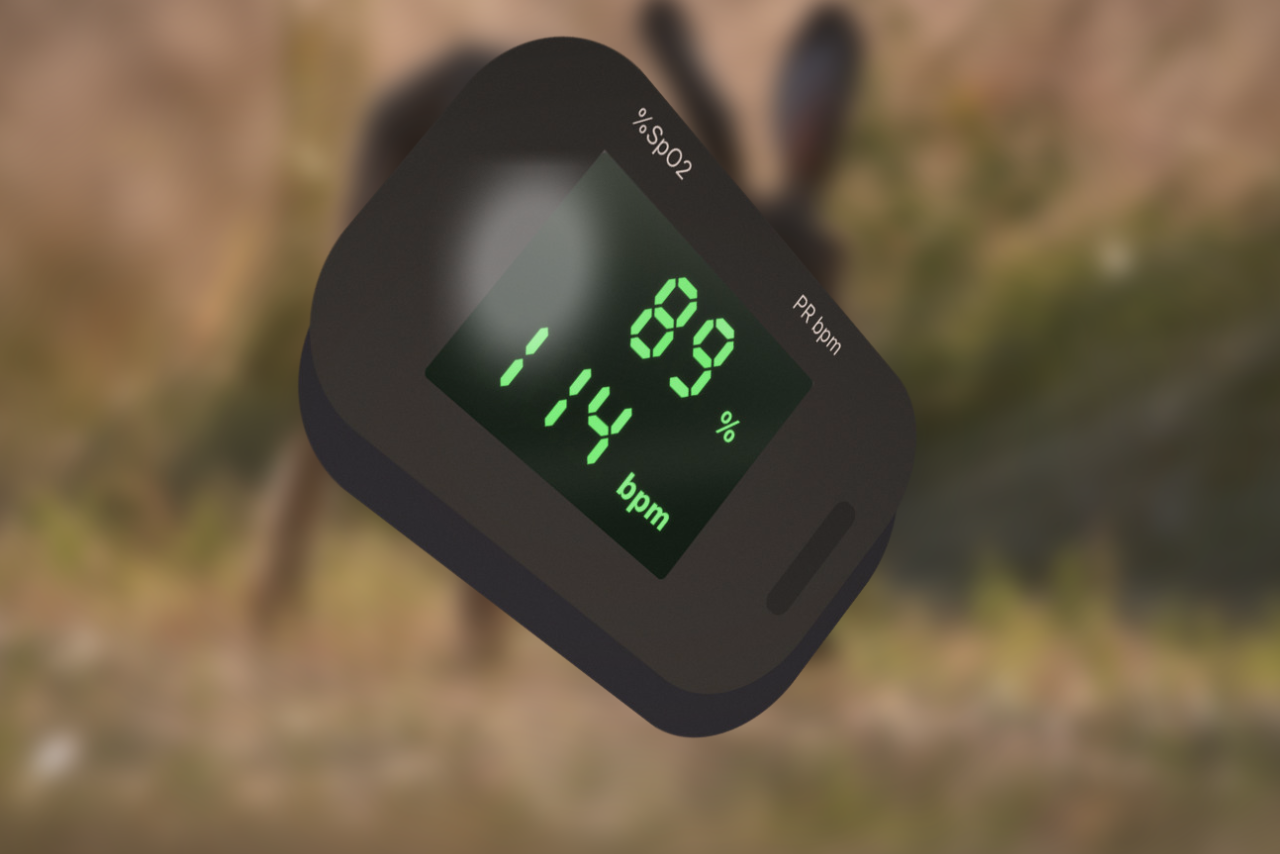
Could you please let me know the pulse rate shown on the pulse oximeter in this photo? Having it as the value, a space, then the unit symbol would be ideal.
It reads 114 bpm
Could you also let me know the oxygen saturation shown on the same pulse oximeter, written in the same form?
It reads 89 %
